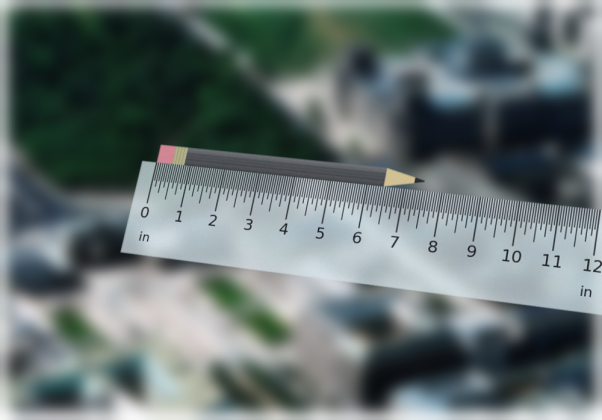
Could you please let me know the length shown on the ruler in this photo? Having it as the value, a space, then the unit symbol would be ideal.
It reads 7.5 in
